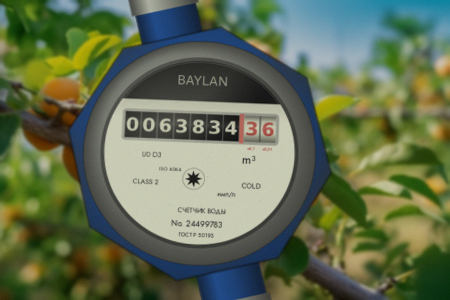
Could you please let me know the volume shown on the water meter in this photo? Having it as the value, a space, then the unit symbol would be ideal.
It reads 63834.36 m³
